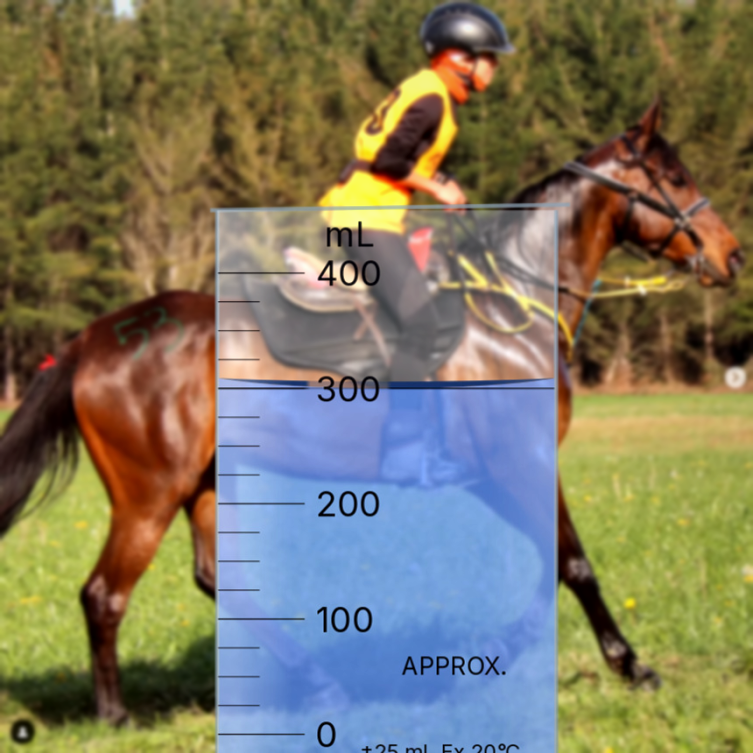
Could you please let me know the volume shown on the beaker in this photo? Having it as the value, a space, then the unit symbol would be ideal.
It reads 300 mL
